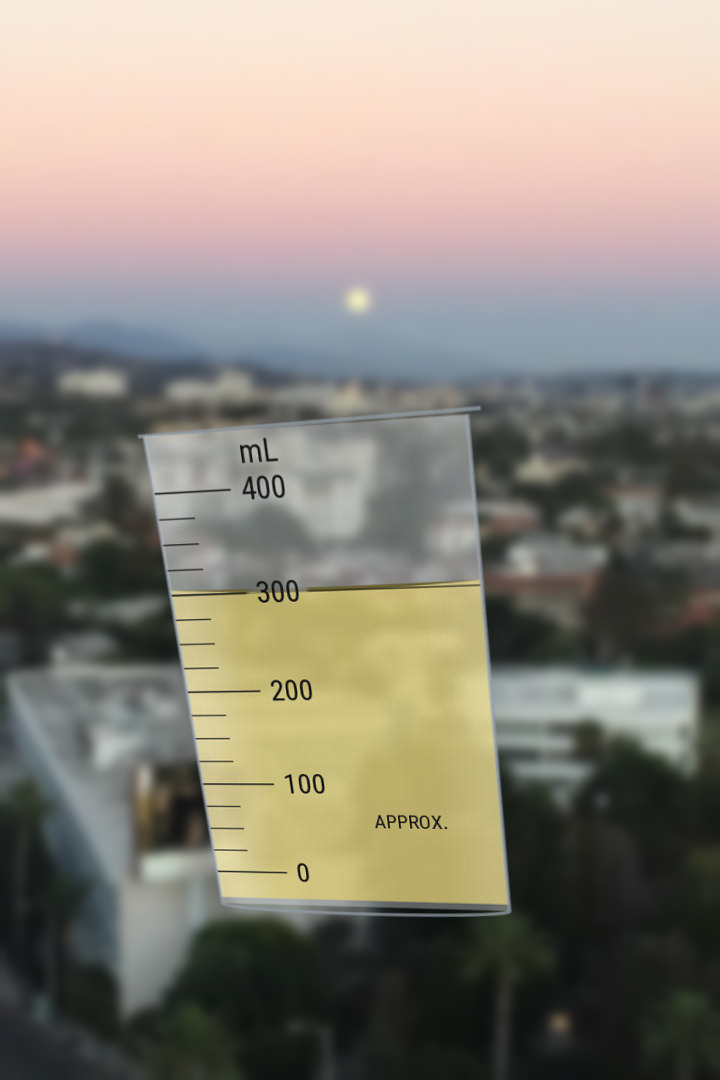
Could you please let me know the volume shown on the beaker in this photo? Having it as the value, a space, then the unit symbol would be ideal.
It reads 300 mL
